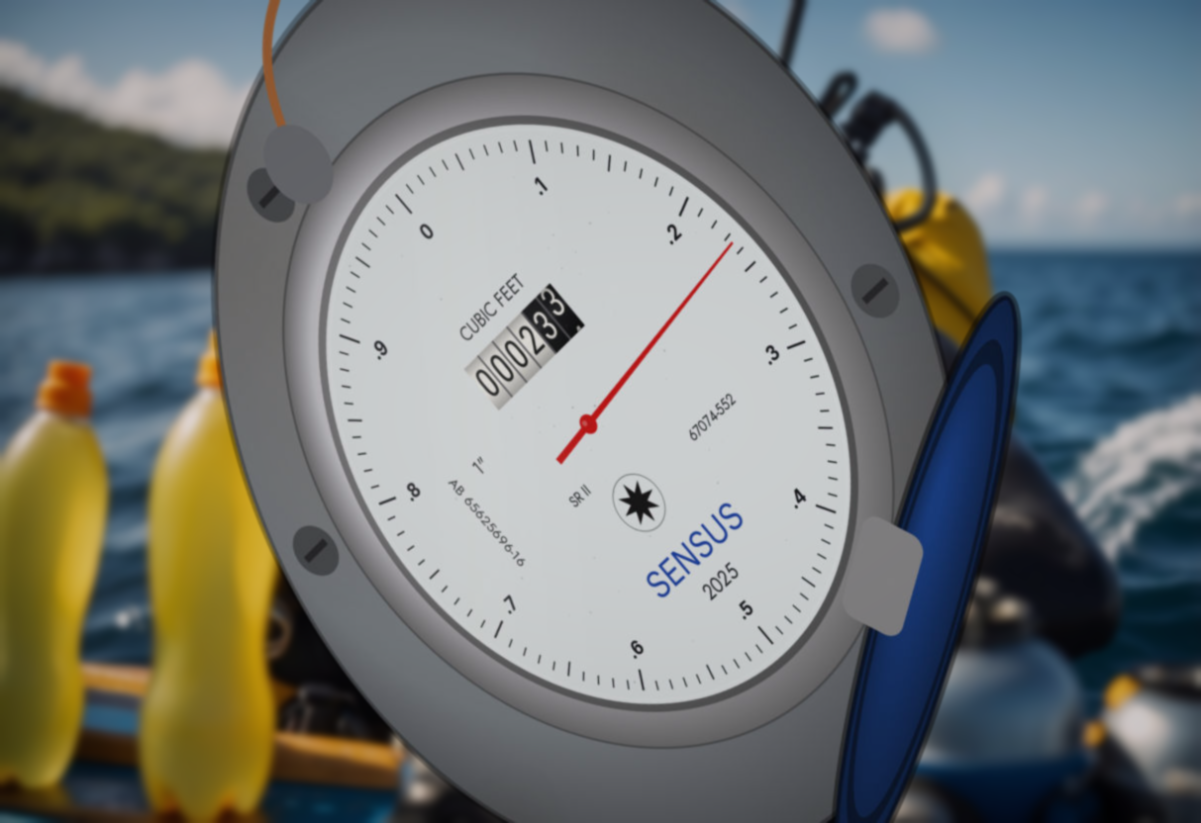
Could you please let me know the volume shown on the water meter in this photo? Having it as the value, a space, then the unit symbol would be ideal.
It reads 233.23 ft³
